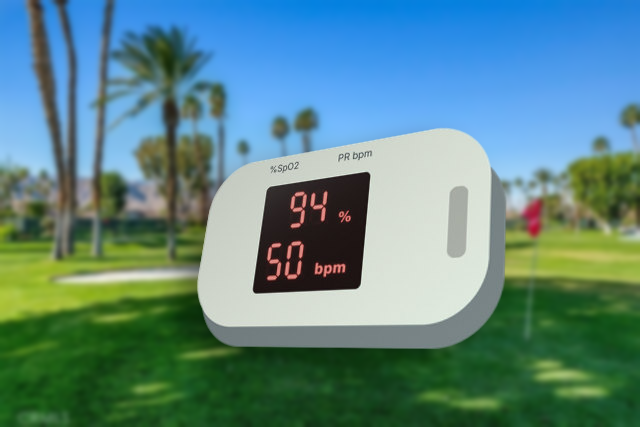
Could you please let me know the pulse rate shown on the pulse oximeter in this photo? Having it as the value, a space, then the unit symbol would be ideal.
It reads 50 bpm
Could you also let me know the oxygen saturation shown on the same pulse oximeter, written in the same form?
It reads 94 %
